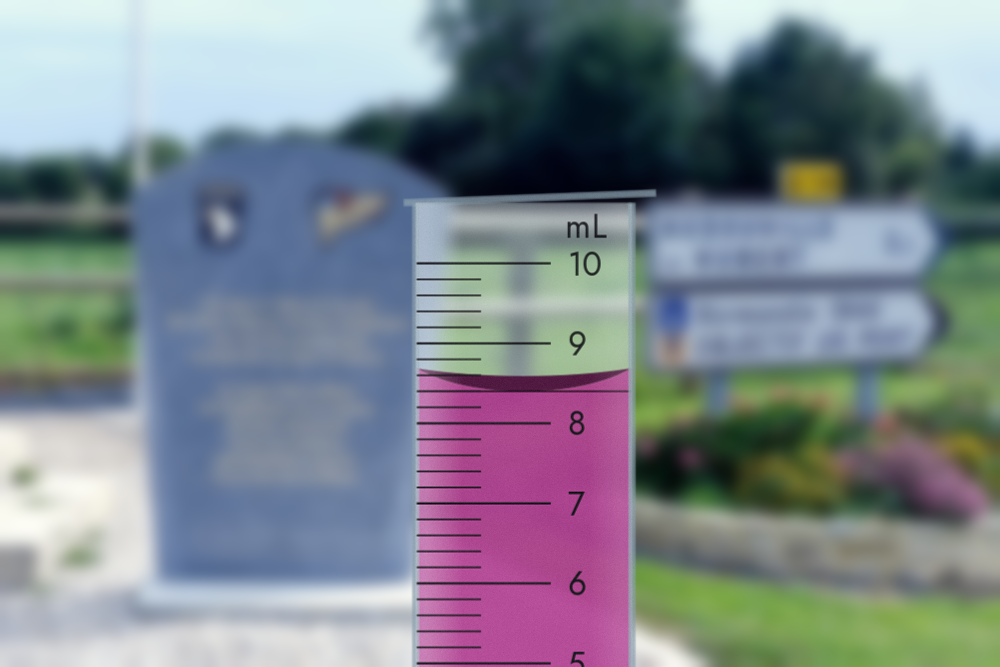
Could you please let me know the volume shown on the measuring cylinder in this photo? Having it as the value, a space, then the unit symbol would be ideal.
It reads 8.4 mL
